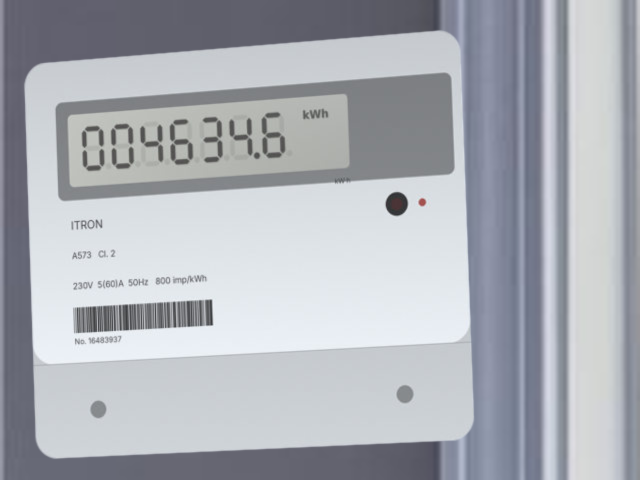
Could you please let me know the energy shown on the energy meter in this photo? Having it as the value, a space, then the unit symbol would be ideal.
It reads 4634.6 kWh
